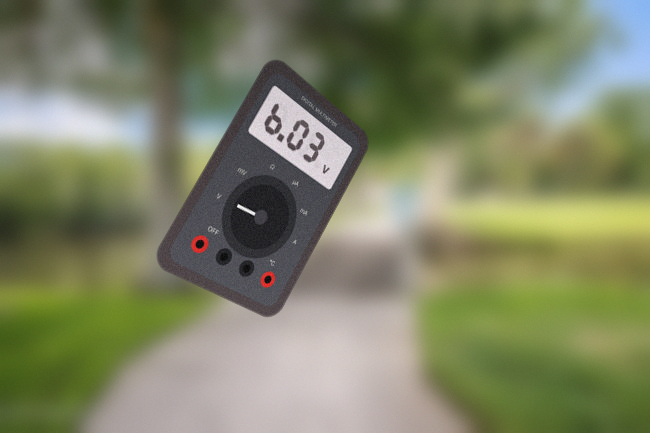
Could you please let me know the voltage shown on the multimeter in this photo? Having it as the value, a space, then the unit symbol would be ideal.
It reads 6.03 V
